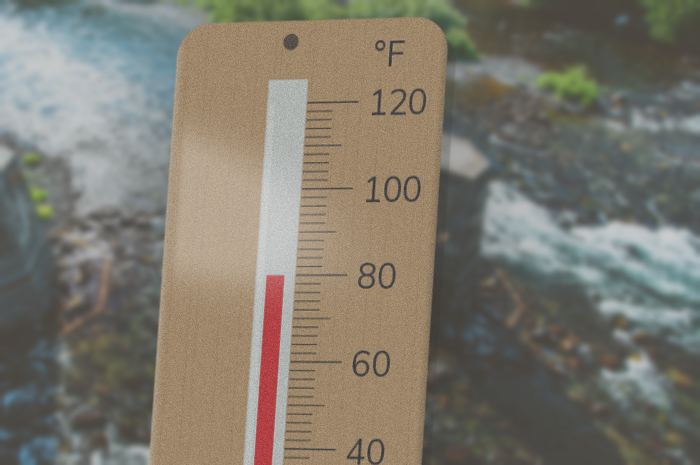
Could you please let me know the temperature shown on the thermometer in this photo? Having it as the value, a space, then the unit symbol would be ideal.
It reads 80 °F
